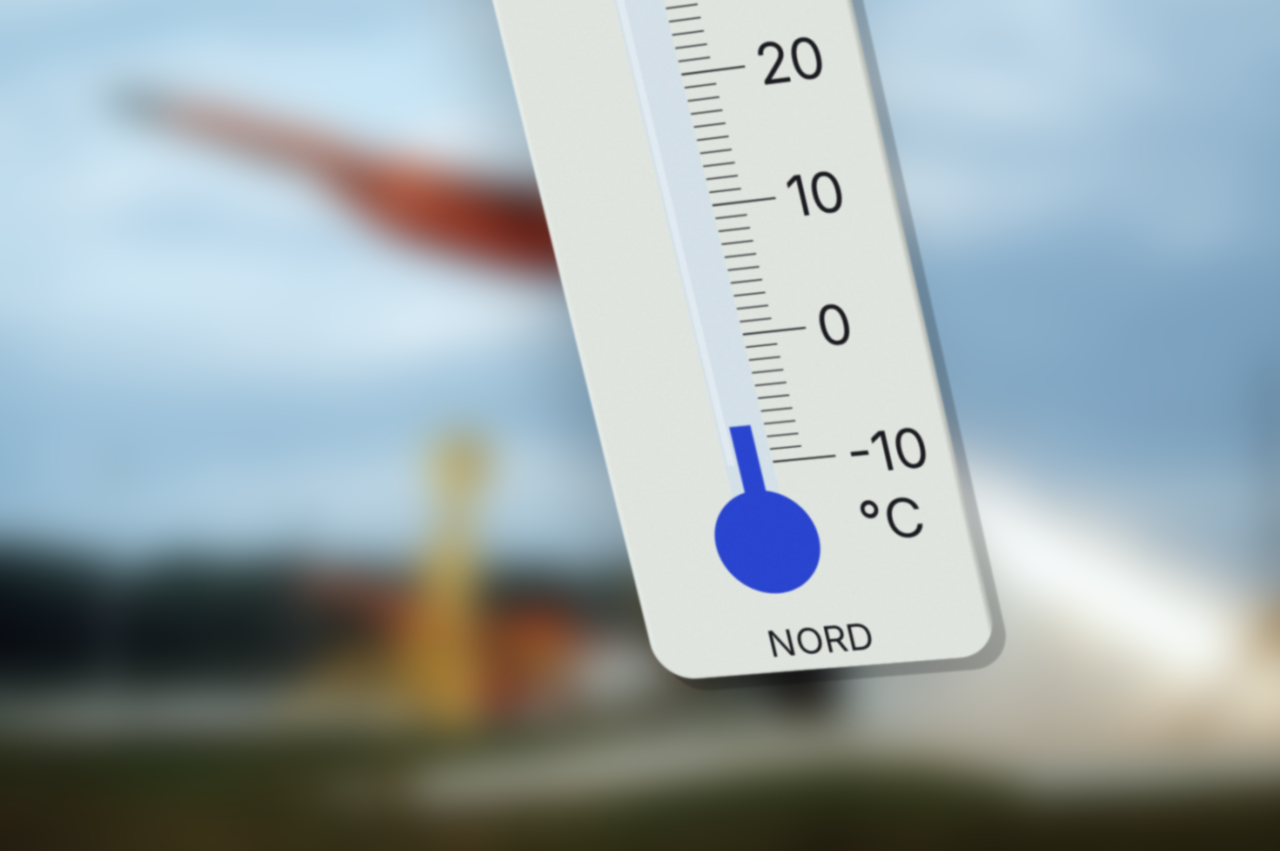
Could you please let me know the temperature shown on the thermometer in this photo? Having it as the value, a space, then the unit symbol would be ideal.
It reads -7 °C
